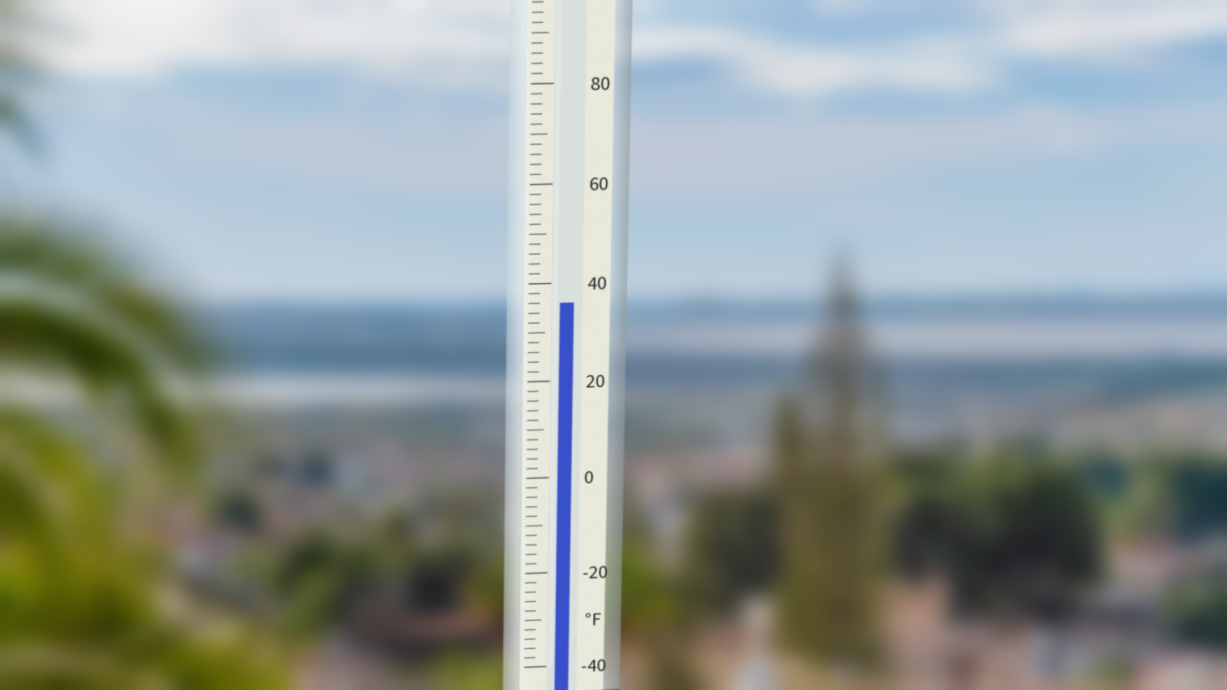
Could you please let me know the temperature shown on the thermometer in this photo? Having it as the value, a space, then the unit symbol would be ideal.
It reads 36 °F
